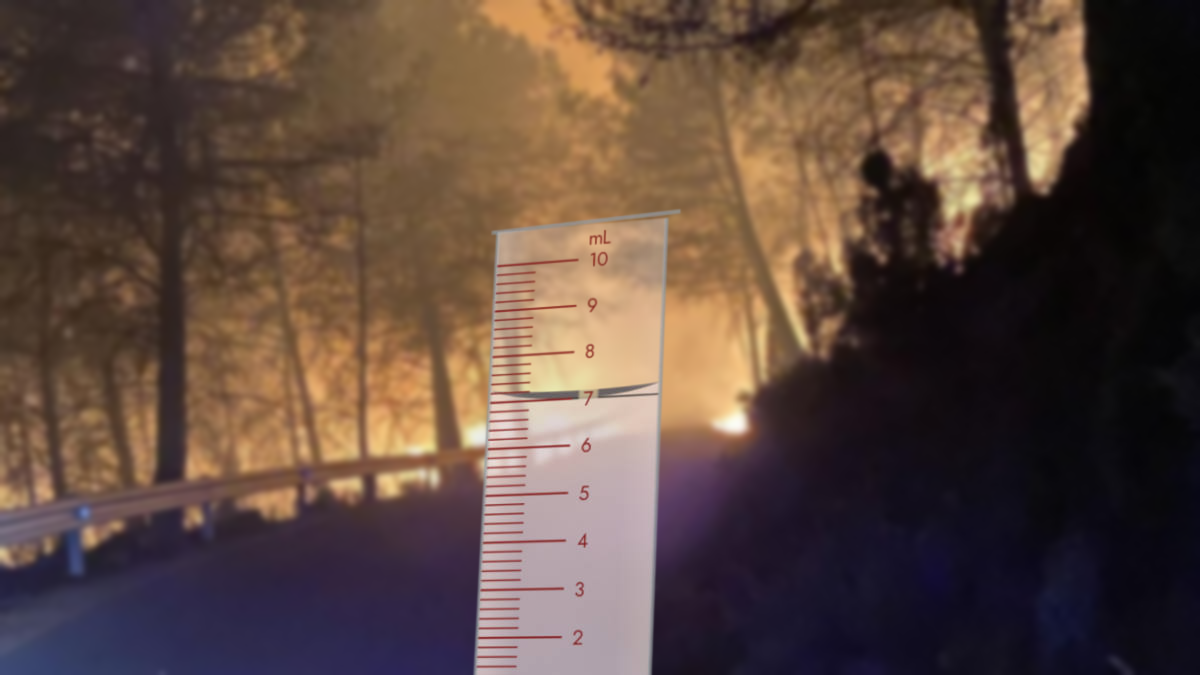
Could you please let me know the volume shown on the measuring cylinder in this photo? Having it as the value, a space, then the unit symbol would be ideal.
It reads 7 mL
